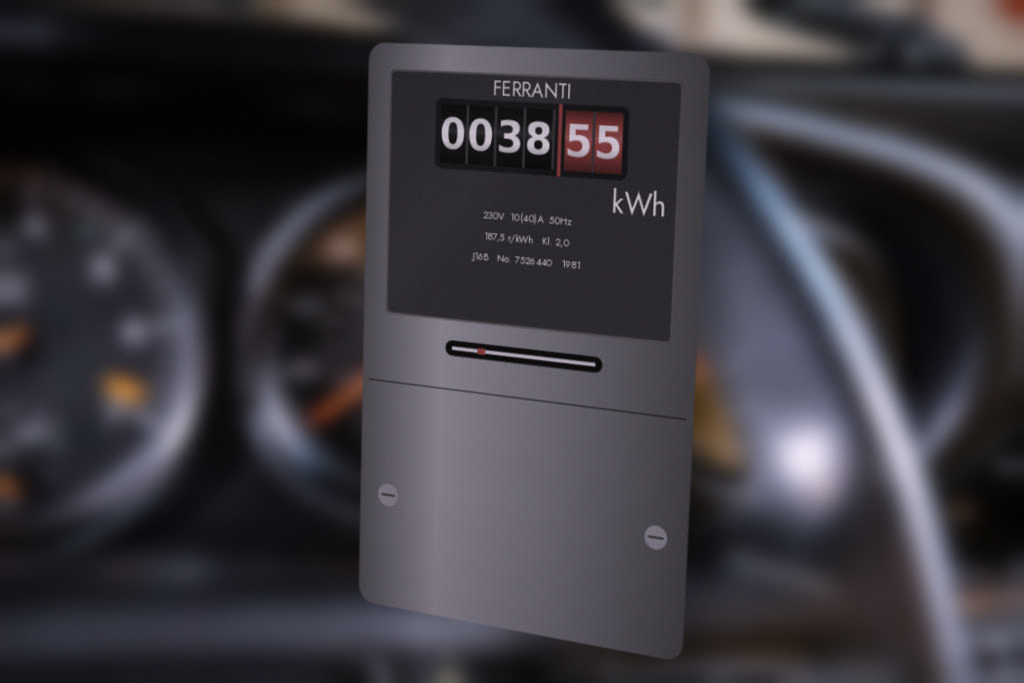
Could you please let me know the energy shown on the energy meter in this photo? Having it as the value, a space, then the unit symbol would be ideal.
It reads 38.55 kWh
